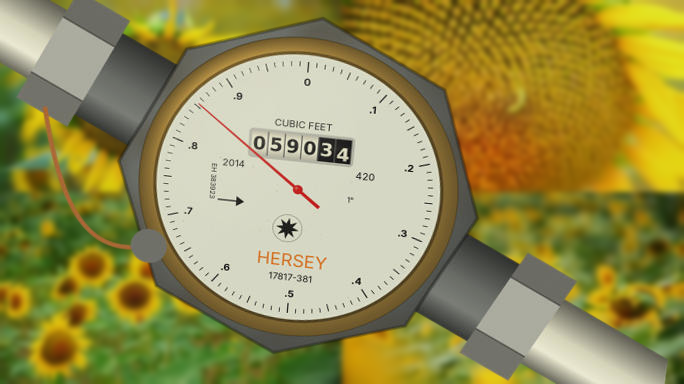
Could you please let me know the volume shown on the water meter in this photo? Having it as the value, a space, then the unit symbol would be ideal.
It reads 59033.85 ft³
